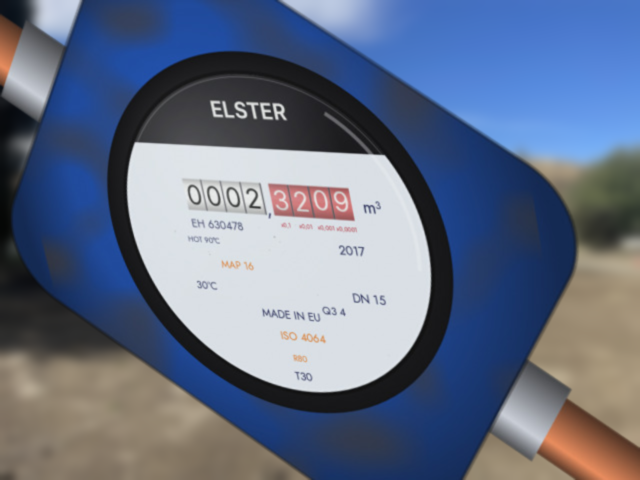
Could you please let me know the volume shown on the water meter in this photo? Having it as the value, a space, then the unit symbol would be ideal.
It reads 2.3209 m³
